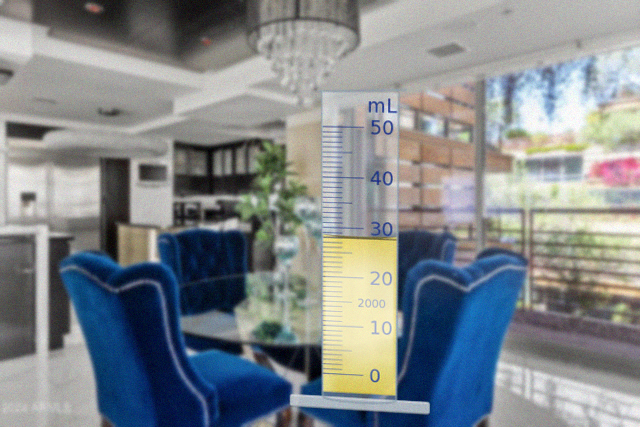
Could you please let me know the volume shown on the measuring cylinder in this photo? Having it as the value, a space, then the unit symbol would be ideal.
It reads 28 mL
